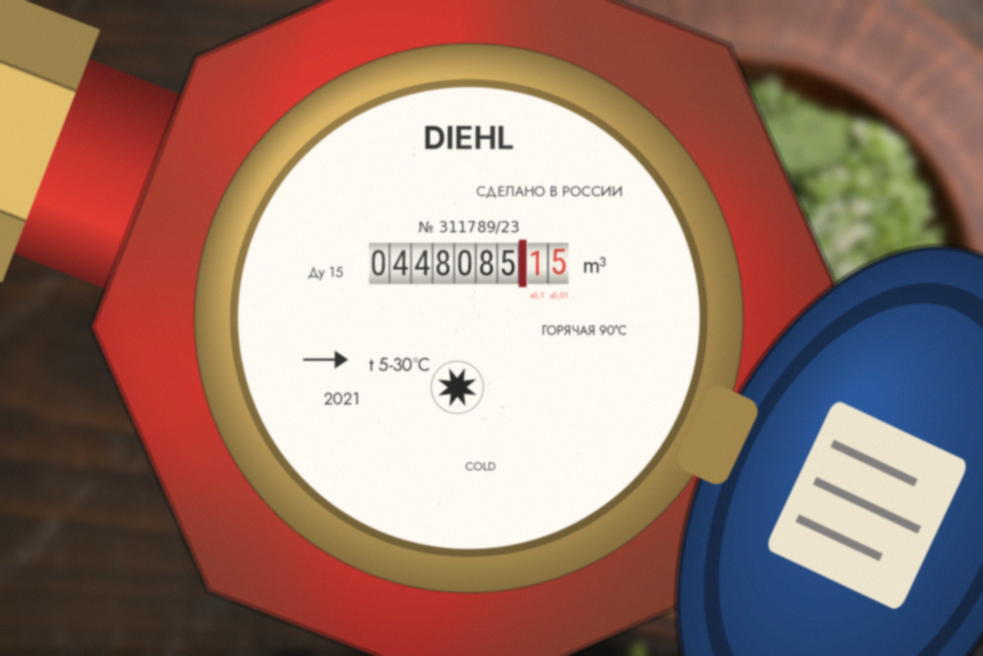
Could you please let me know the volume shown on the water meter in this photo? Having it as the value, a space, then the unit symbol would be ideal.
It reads 448085.15 m³
